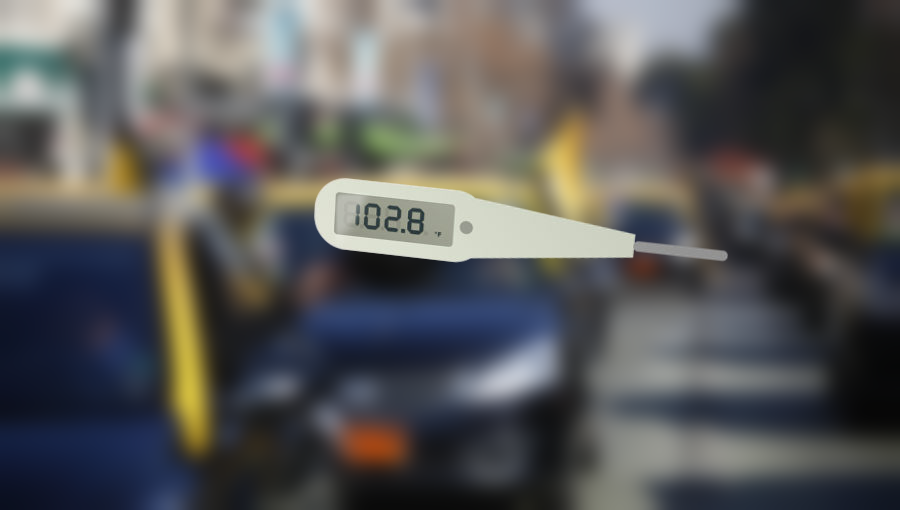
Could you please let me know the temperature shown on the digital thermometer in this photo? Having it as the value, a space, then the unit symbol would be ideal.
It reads 102.8 °F
